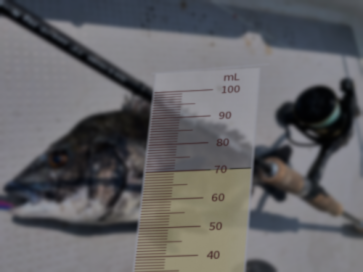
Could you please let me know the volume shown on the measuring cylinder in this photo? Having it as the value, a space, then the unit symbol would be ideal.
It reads 70 mL
